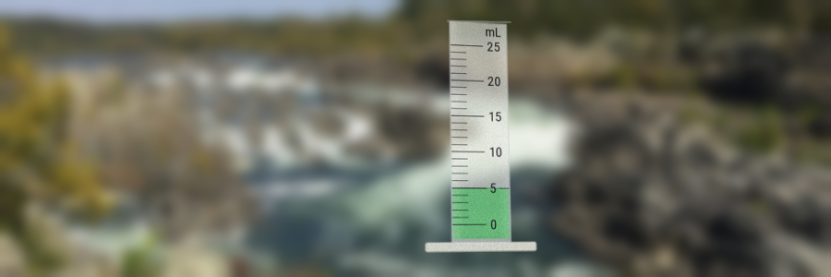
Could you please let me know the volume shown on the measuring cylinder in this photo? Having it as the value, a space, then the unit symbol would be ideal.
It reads 5 mL
